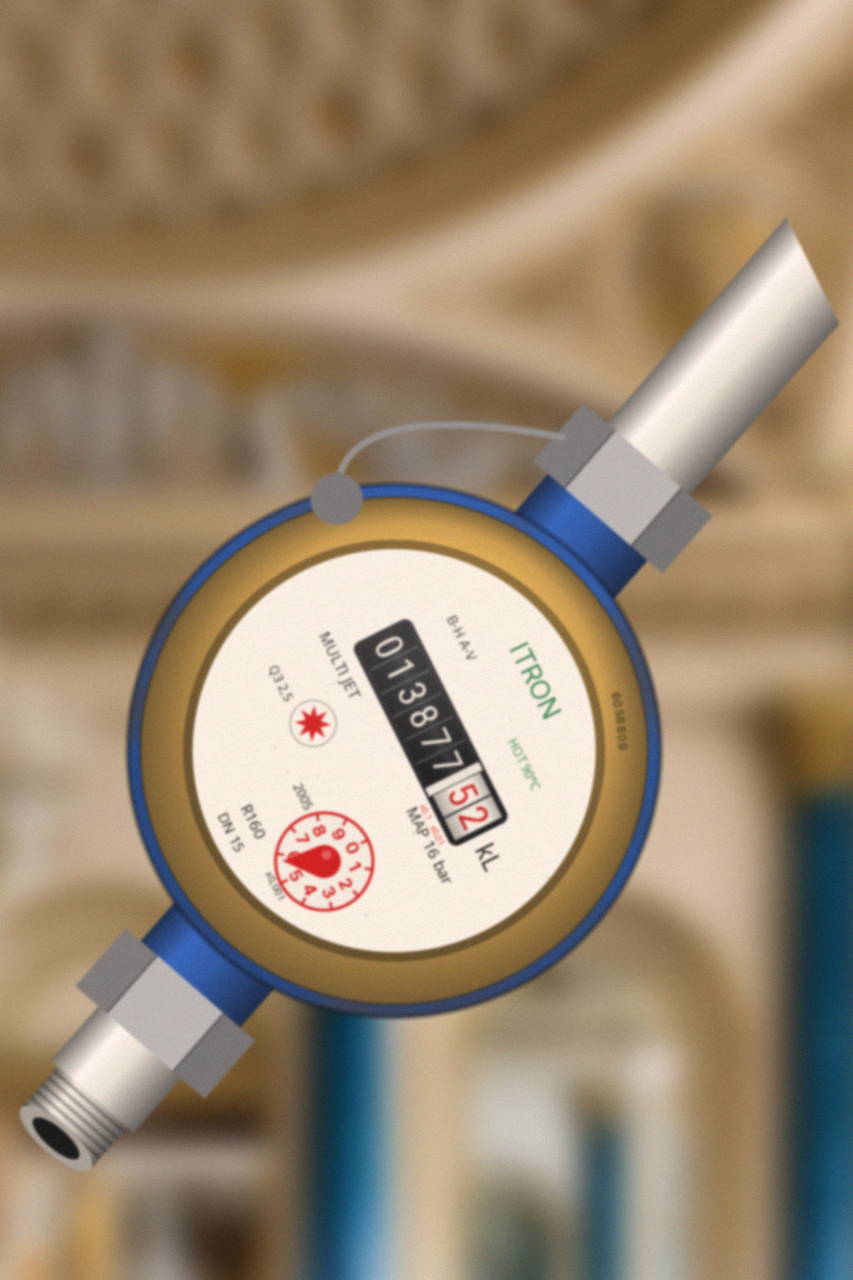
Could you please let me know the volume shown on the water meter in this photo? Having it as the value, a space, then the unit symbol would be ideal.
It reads 13877.525 kL
